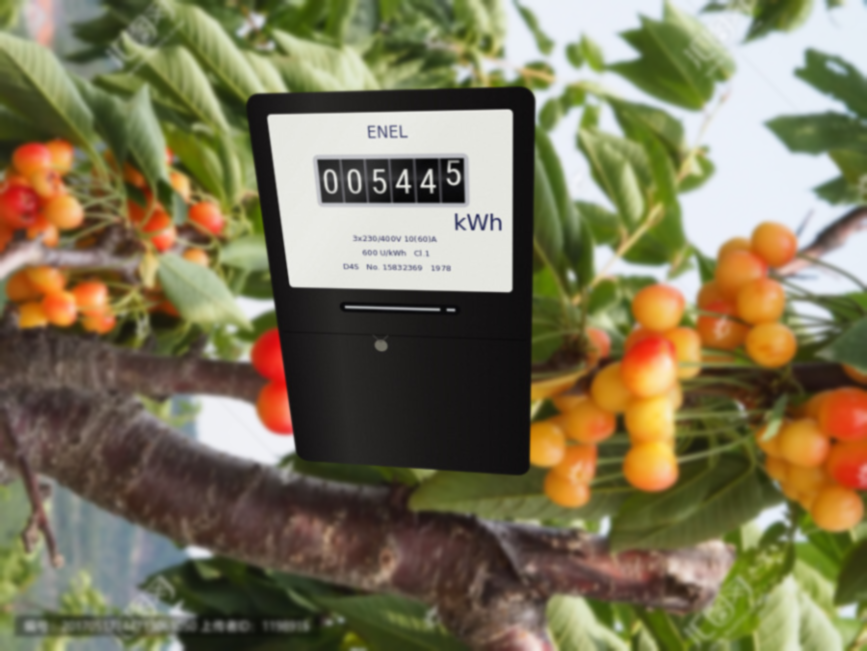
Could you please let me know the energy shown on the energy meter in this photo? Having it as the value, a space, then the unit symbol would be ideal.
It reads 5445 kWh
